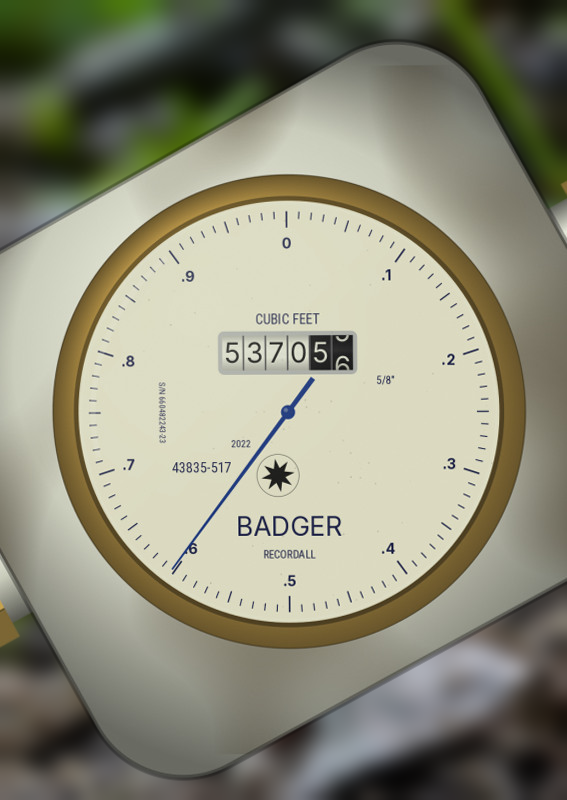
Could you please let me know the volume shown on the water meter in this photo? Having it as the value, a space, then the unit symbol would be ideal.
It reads 537055.60 ft³
